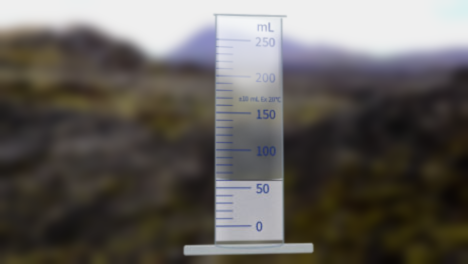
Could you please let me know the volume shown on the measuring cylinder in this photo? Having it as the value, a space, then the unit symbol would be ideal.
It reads 60 mL
